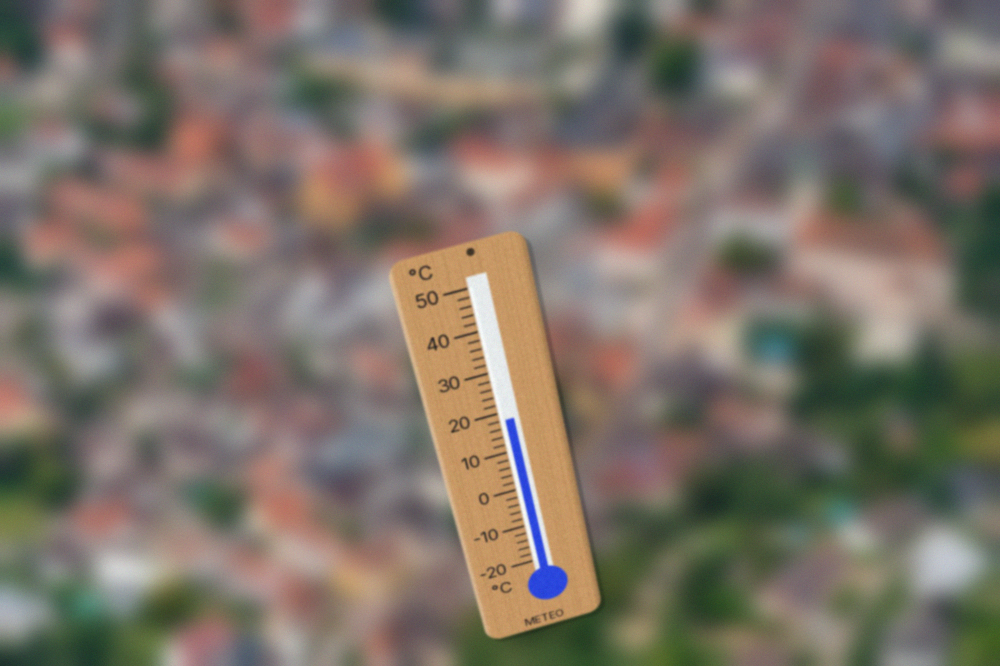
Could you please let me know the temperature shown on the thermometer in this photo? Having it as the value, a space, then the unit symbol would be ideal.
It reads 18 °C
